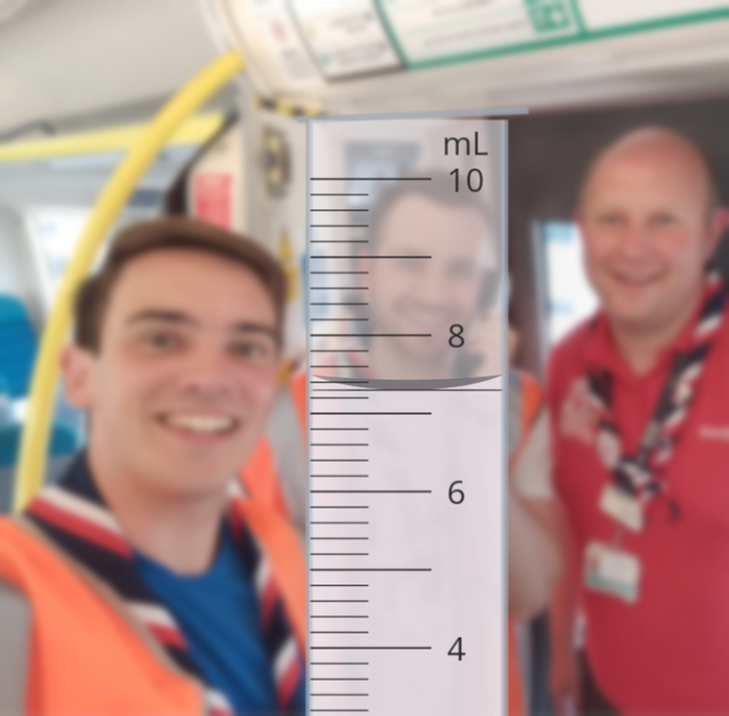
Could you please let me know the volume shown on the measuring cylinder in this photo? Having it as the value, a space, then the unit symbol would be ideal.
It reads 7.3 mL
